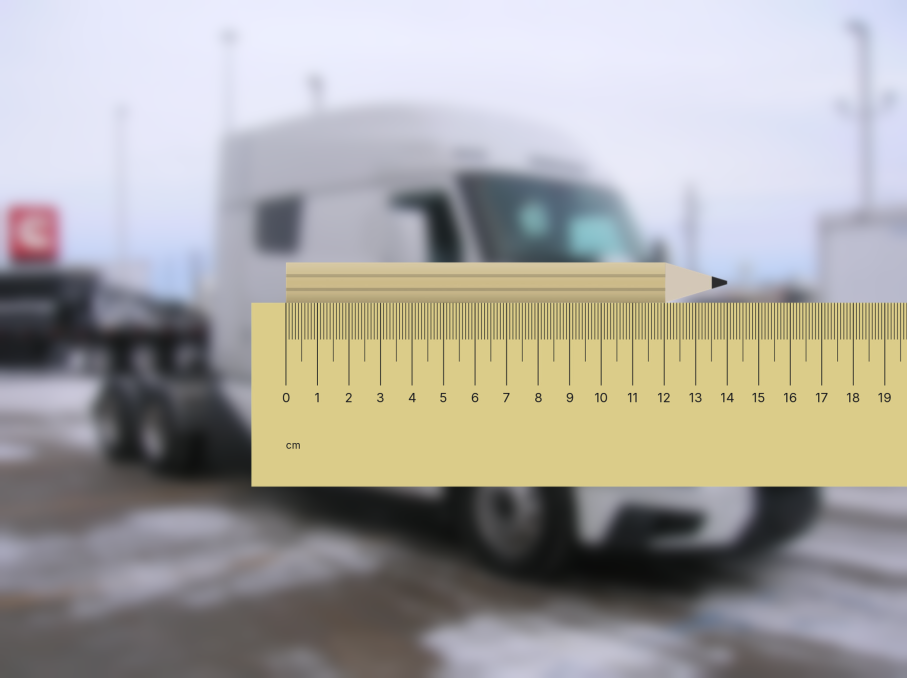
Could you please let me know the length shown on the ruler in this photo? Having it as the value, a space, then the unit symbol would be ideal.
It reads 14 cm
